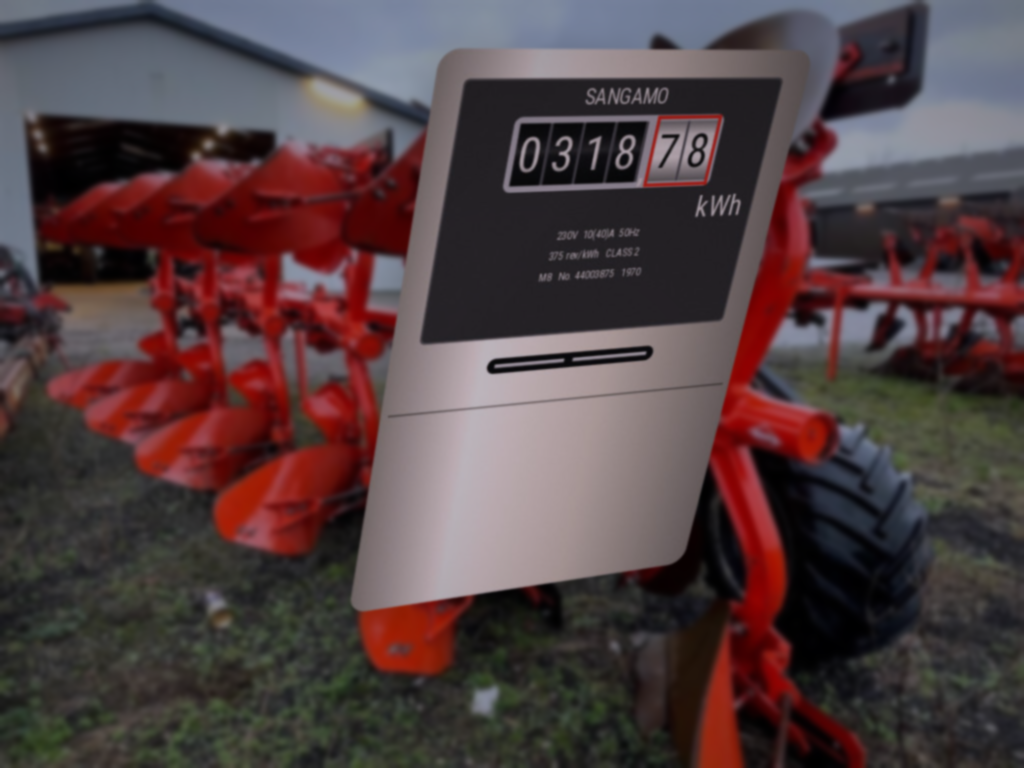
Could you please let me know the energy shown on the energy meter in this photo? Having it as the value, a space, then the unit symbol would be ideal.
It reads 318.78 kWh
